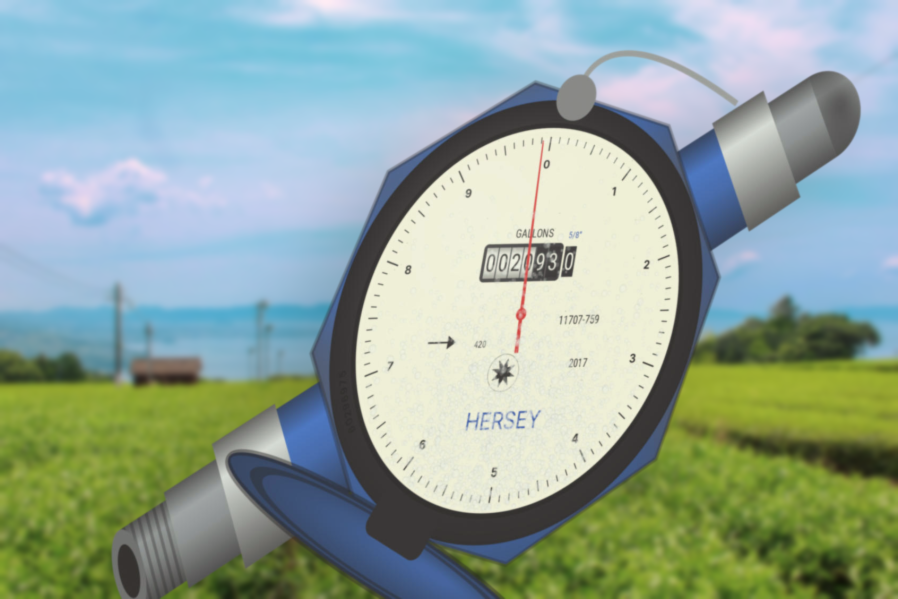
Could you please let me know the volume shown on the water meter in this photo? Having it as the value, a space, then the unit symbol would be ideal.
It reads 20929.9 gal
